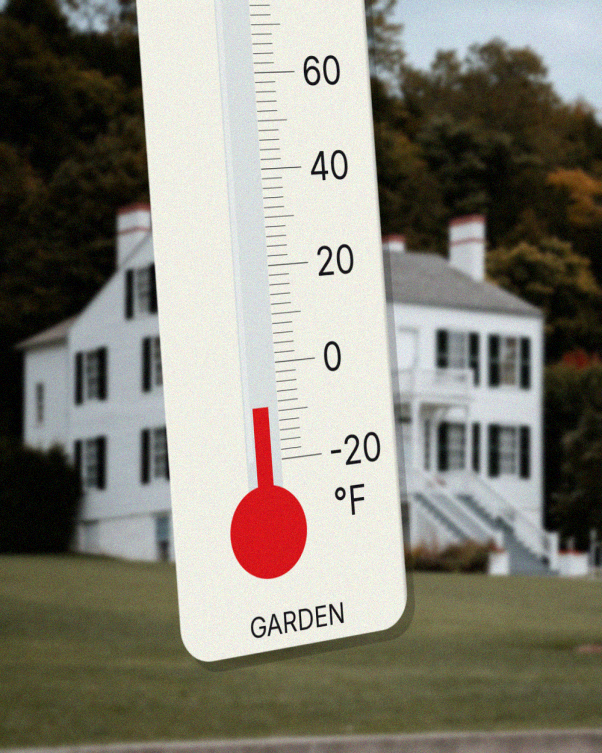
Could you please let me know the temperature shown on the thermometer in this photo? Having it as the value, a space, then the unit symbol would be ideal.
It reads -9 °F
